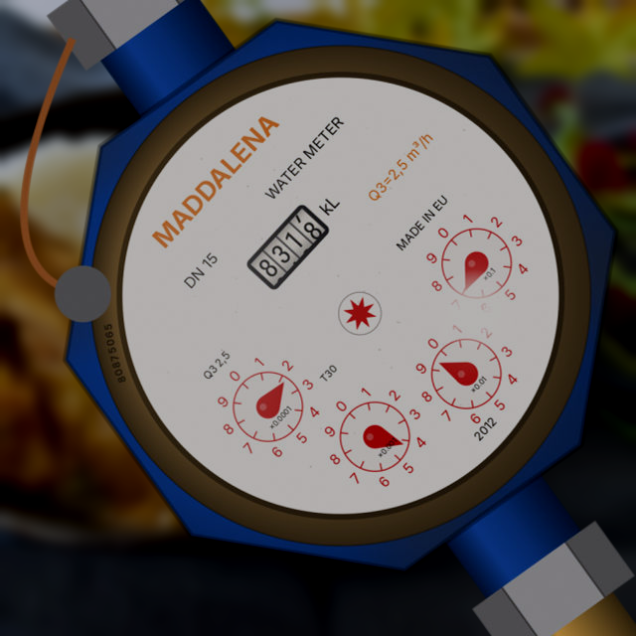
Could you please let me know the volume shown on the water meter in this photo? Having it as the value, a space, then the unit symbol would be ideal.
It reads 8317.6942 kL
